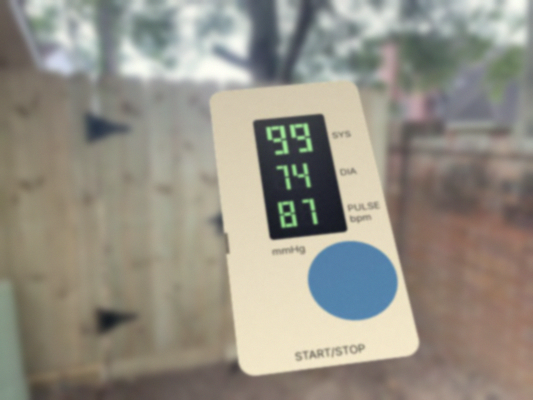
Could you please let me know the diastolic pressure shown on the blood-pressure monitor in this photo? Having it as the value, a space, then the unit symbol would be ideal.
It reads 74 mmHg
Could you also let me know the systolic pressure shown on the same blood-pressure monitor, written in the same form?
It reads 99 mmHg
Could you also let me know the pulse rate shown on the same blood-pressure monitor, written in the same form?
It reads 87 bpm
